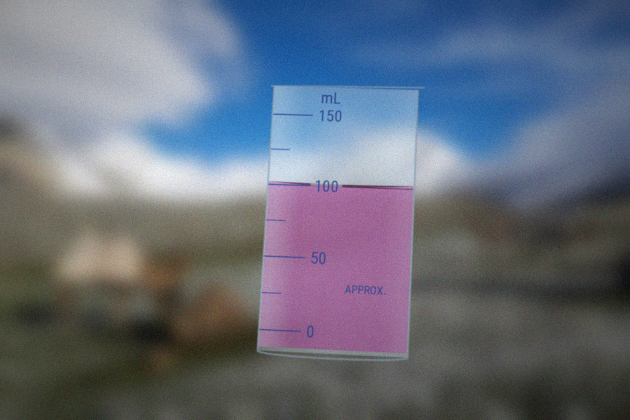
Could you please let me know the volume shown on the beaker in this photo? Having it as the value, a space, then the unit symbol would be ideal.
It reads 100 mL
